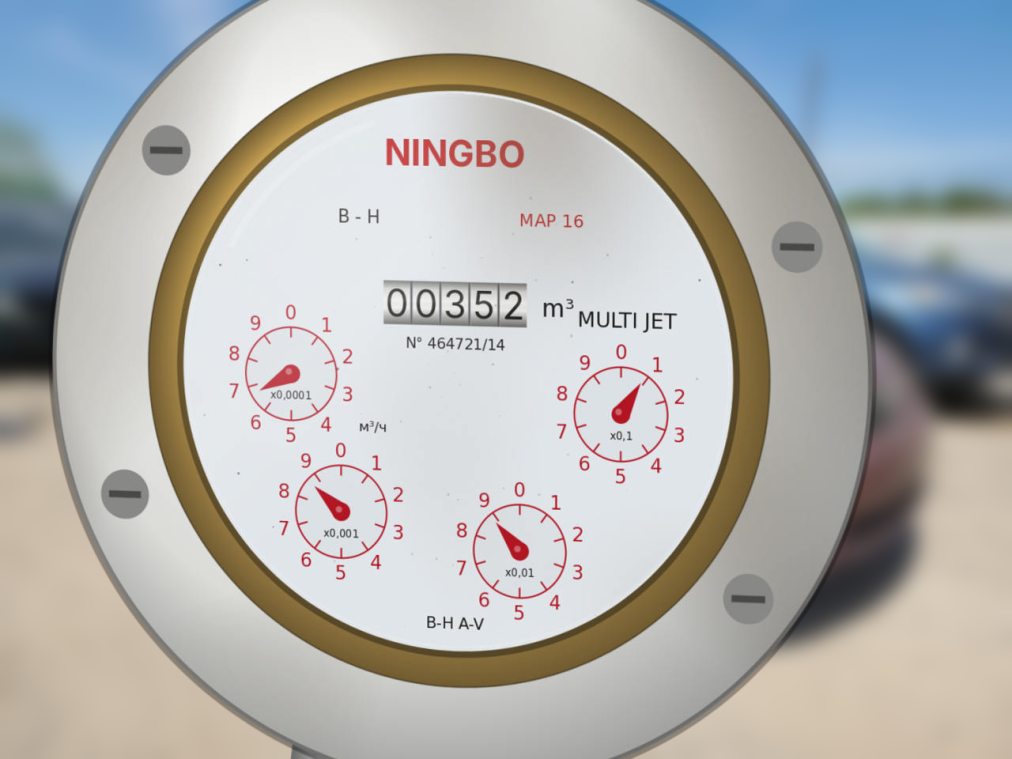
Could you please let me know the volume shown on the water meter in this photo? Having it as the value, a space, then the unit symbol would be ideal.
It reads 352.0886 m³
